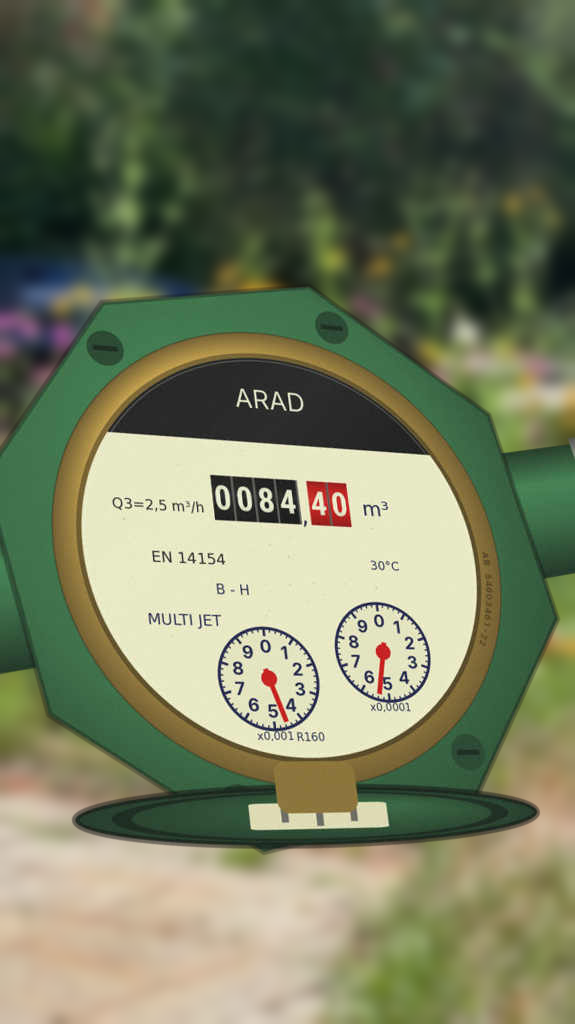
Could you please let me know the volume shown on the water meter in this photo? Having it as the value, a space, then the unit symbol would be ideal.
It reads 84.4045 m³
